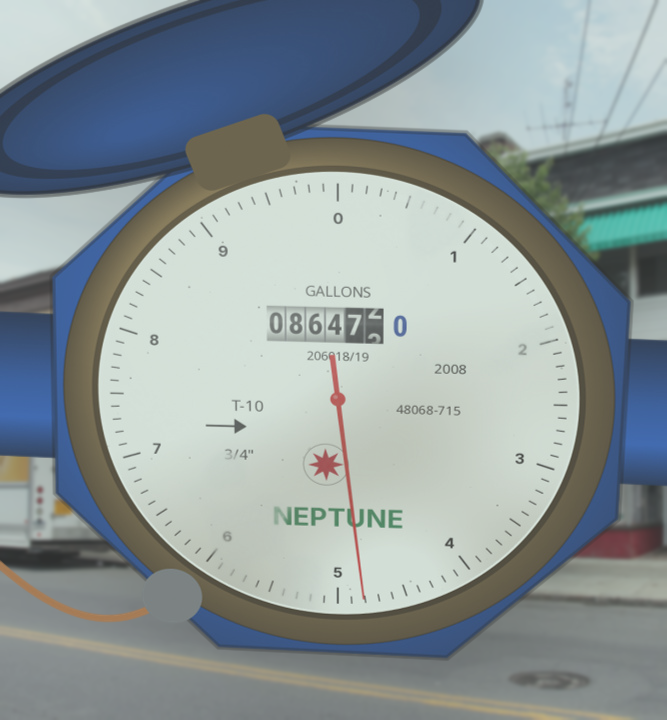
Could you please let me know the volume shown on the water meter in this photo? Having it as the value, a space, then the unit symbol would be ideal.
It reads 864724.8 gal
